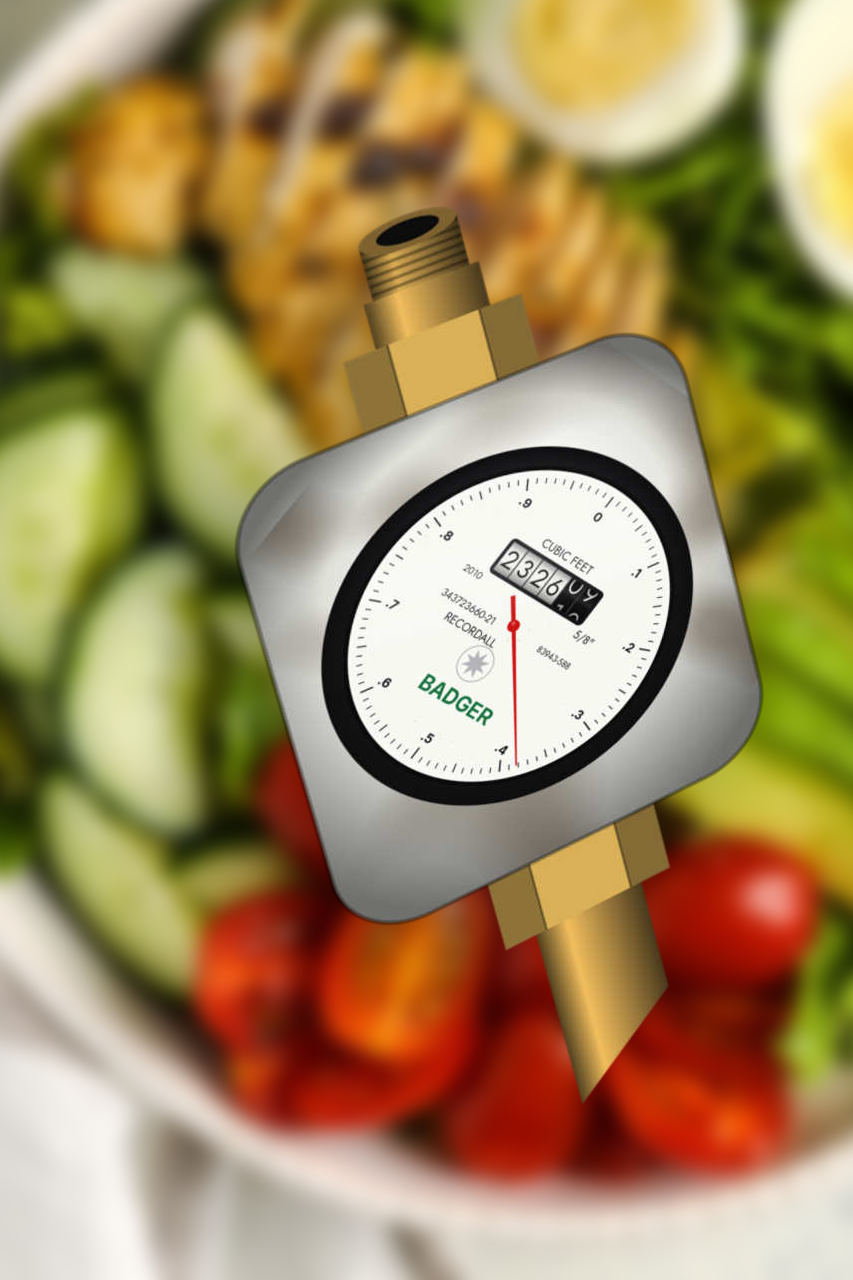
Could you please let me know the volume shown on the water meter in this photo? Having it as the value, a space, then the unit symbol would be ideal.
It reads 232609.38 ft³
